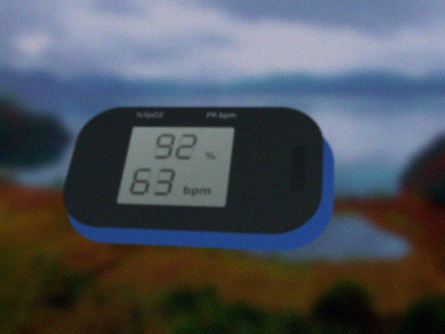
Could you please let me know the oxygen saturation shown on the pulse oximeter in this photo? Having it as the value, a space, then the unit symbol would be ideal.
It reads 92 %
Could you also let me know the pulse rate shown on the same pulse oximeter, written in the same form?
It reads 63 bpm
